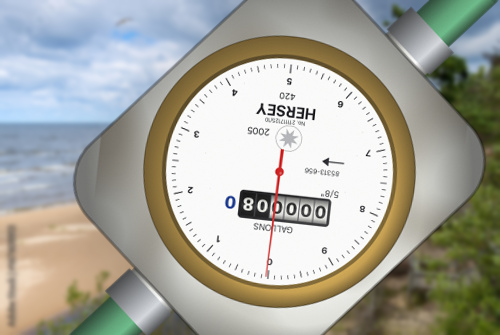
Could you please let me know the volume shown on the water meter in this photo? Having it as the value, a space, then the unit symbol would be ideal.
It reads 80.0 gal
